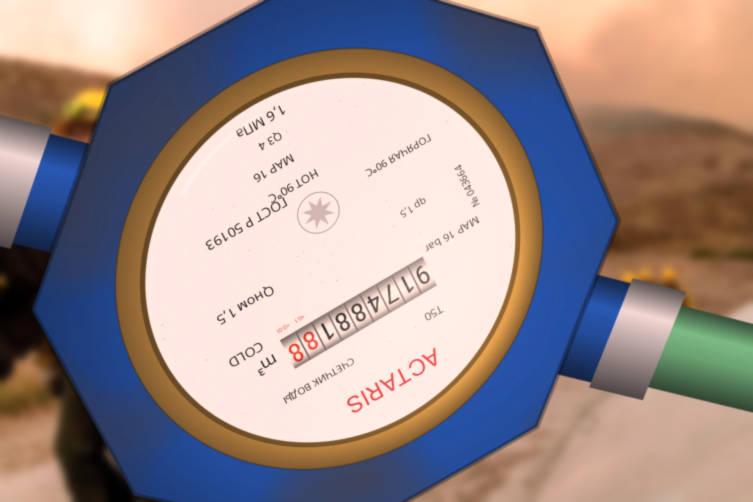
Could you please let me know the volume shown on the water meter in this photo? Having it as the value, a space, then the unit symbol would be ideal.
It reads 9174881.88 m³
